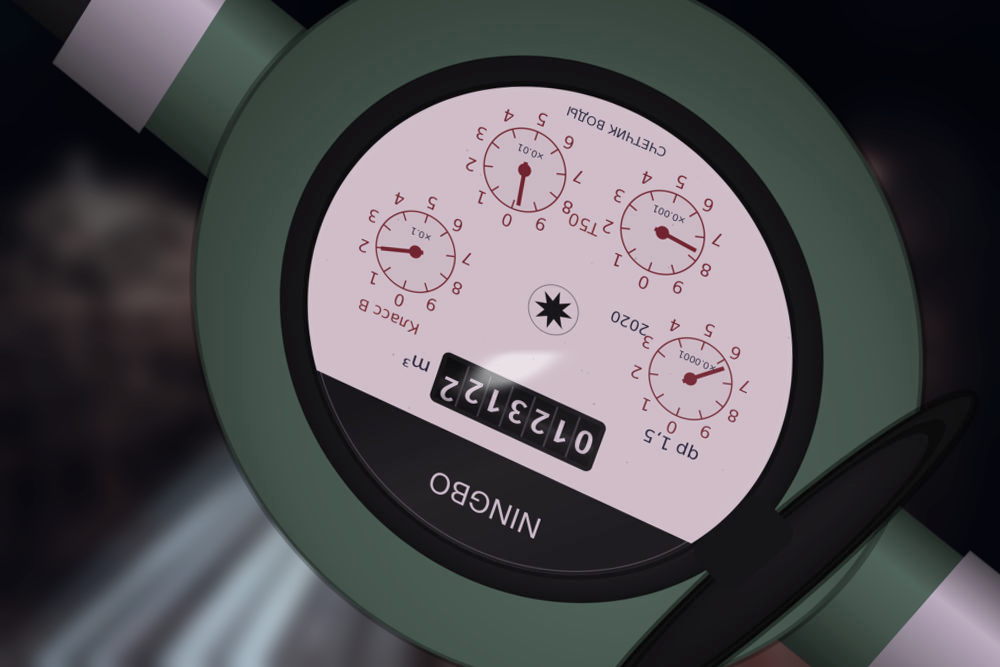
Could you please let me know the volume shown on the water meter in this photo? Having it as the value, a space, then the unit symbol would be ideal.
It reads 123122.1976 m³
